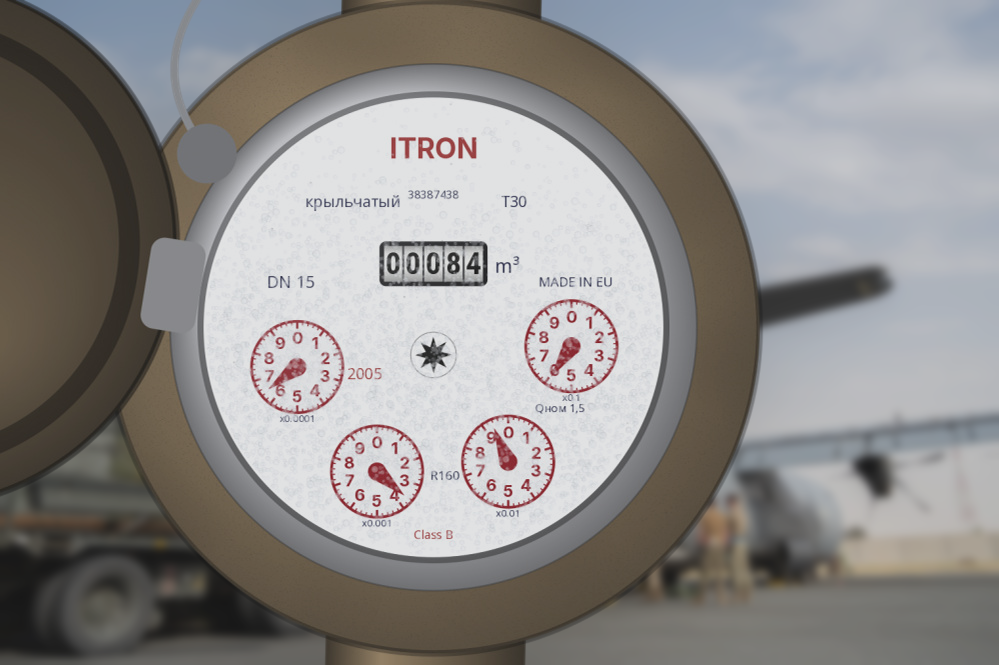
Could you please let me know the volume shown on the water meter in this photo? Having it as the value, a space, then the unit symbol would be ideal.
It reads 84.5936 m³
